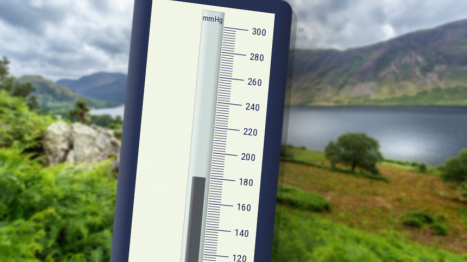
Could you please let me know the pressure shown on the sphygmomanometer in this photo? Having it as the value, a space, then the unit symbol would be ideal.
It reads 180 mmHg
